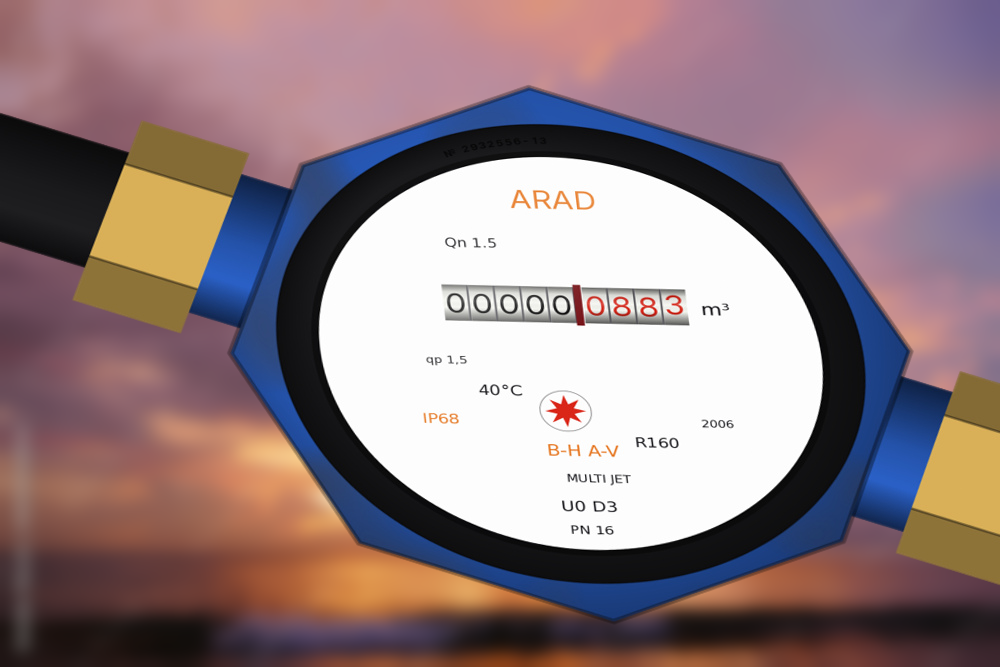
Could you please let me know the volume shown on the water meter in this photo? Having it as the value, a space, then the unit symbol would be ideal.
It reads 0.0883 m³
